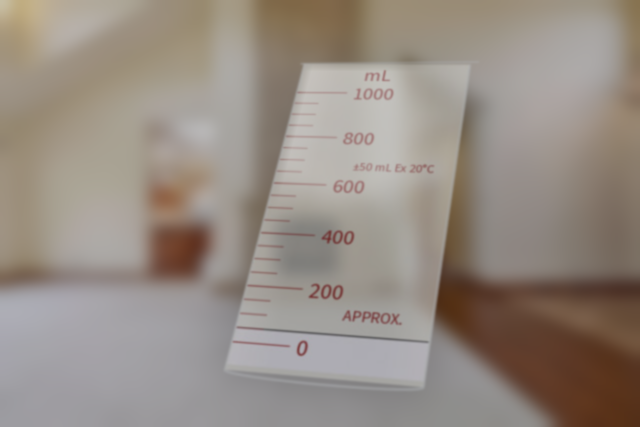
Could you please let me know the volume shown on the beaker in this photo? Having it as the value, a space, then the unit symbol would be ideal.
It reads 50 mL
